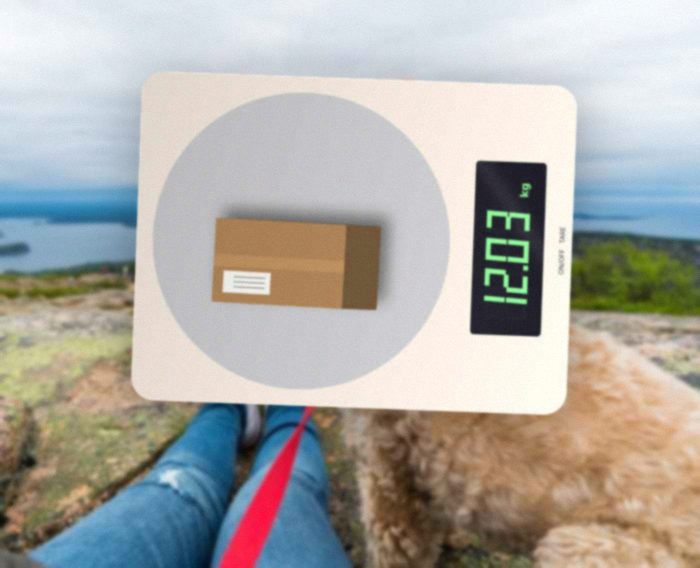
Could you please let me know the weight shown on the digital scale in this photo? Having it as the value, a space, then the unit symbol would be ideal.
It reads 12.03 kg
